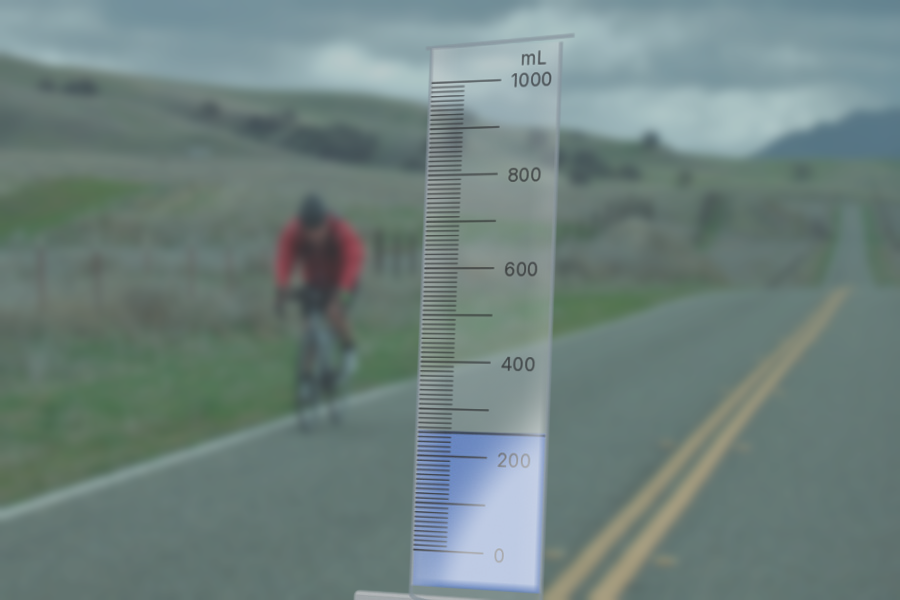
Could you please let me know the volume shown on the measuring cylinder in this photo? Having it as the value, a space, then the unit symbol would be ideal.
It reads 250 mL
